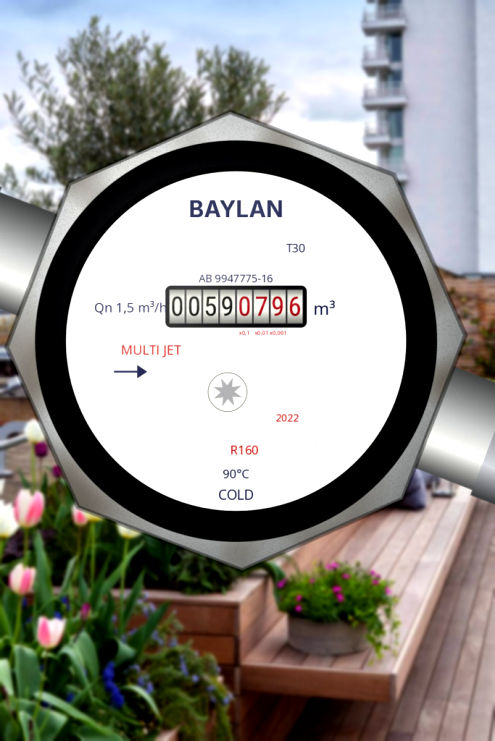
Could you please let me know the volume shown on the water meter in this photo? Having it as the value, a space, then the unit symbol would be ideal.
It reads 59.0796 m³
